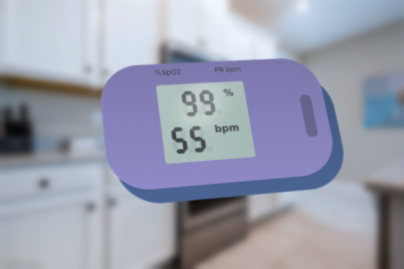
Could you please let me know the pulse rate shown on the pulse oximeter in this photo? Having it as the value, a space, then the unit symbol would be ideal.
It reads 55 bpm
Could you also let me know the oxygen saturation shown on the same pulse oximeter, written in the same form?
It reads 99 %
